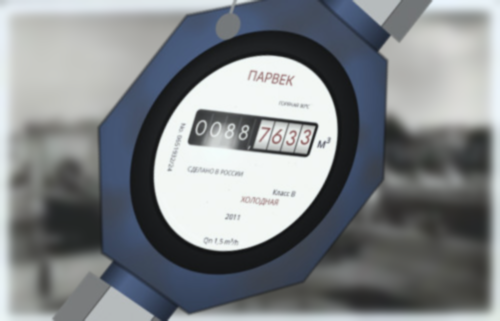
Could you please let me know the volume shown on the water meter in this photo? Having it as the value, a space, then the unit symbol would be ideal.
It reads 88.7633 m³
